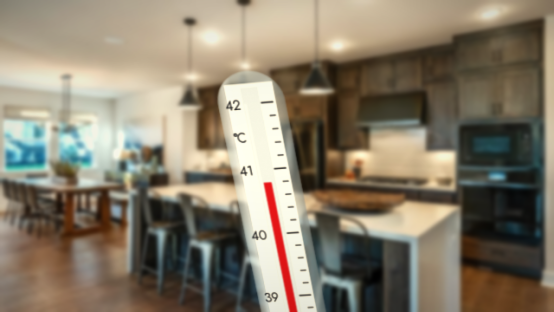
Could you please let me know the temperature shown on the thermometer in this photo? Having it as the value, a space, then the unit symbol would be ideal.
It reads 40.8 °C
